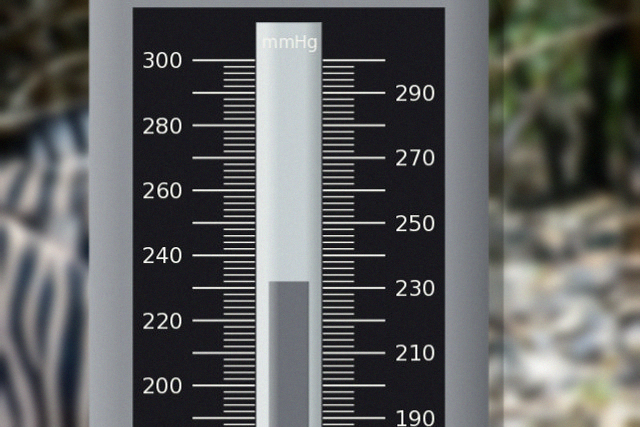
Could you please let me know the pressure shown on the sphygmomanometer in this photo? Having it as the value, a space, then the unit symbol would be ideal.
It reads 232 mmHg
